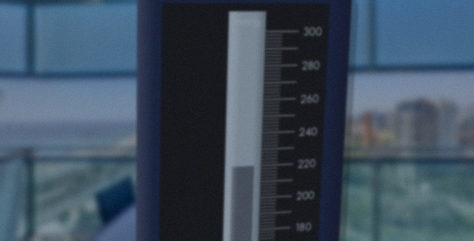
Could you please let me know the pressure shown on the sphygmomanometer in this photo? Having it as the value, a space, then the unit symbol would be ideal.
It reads 220 mmHg
